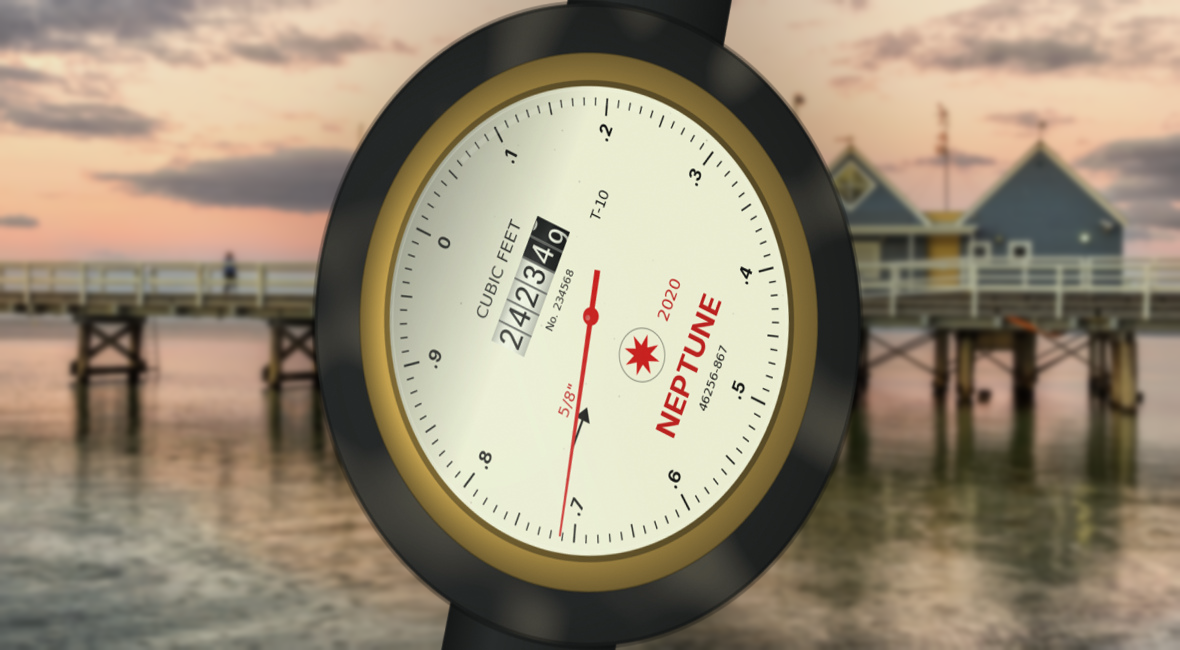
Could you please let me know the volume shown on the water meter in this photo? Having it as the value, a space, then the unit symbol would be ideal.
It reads 242348.71 ft³
